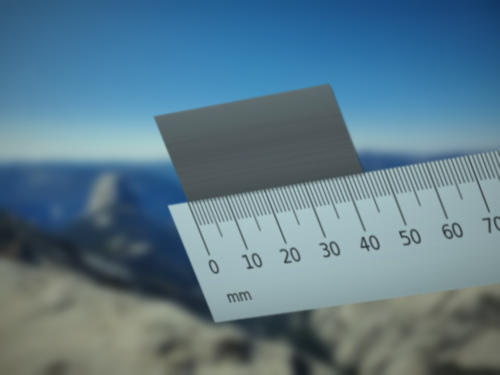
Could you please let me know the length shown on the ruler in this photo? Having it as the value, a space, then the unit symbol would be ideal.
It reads 45 mm
